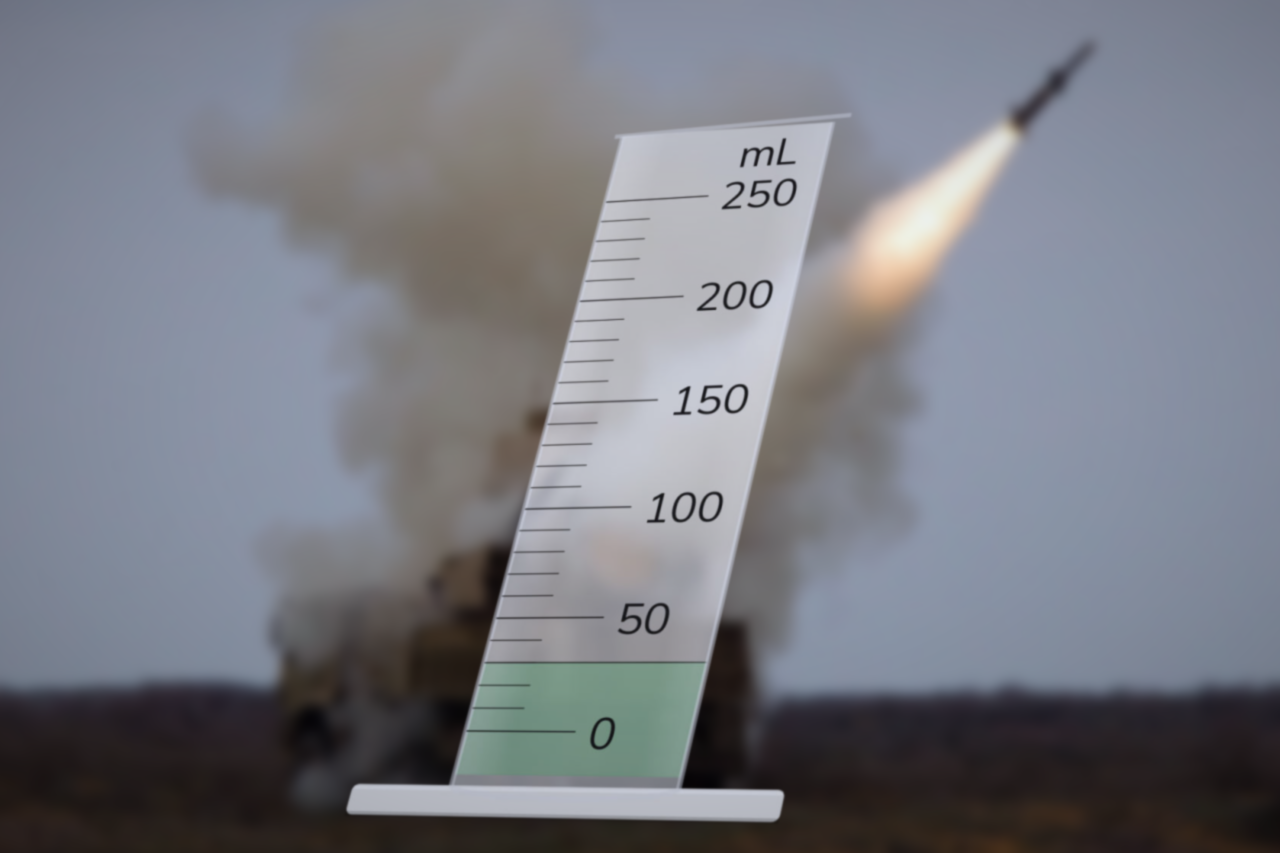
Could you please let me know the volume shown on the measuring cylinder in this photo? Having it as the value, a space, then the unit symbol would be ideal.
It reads 30 mL
